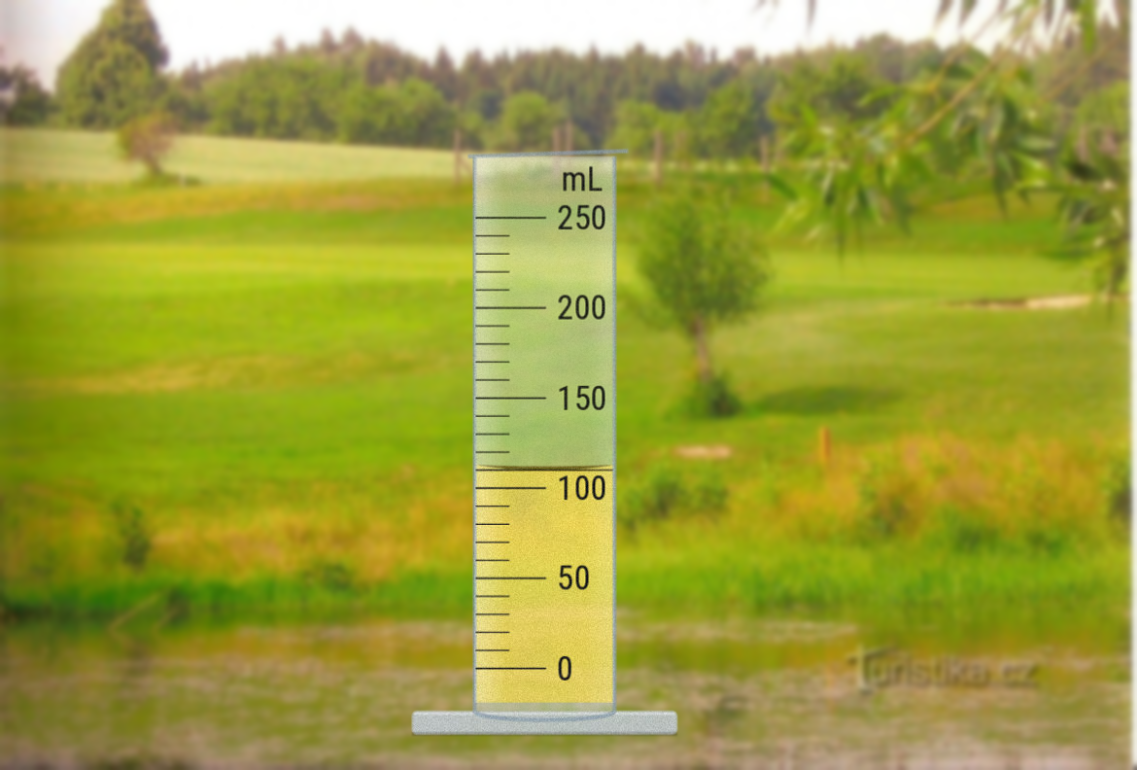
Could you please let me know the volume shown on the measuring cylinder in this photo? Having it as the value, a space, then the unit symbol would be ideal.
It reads 110 mL
